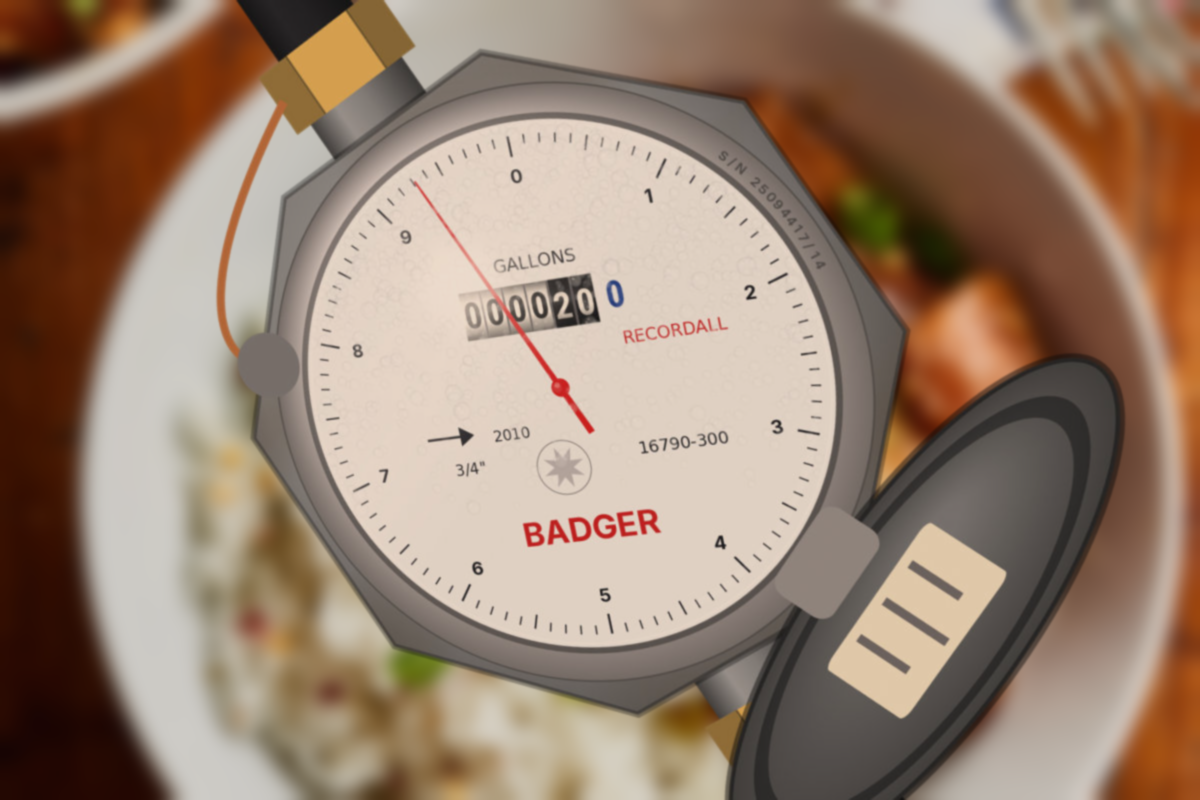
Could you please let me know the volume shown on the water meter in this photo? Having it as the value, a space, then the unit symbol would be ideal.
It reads 199.3 gal
